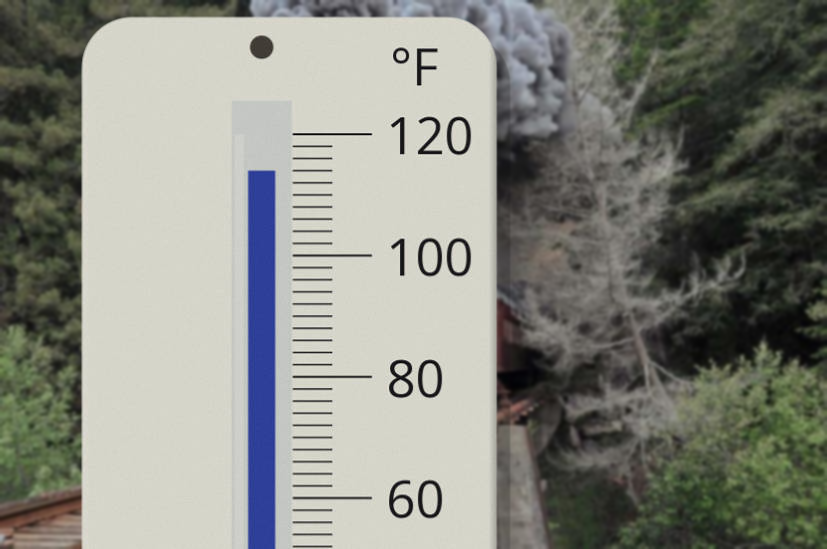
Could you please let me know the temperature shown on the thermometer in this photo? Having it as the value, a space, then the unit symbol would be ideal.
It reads 114 °F
